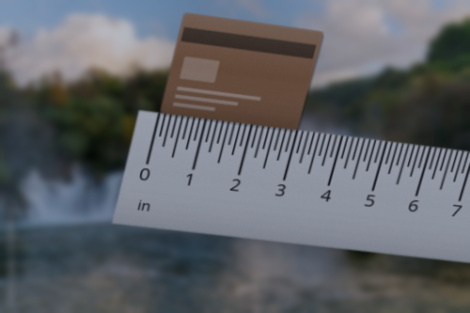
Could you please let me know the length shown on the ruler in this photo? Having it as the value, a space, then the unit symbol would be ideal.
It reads 3 in
